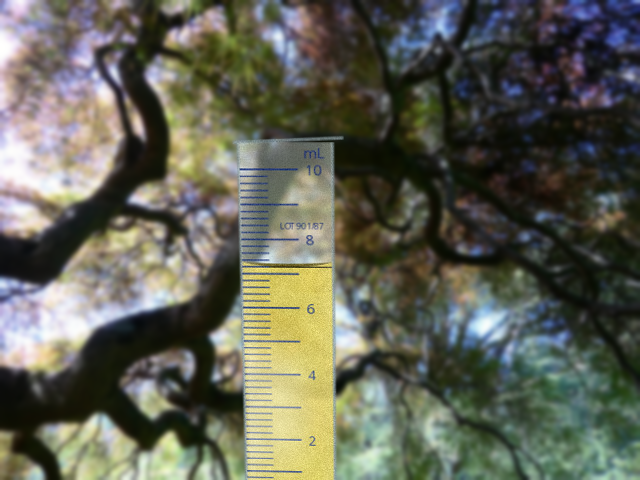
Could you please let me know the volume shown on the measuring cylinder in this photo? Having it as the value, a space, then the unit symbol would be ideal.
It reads 7.2 mL
